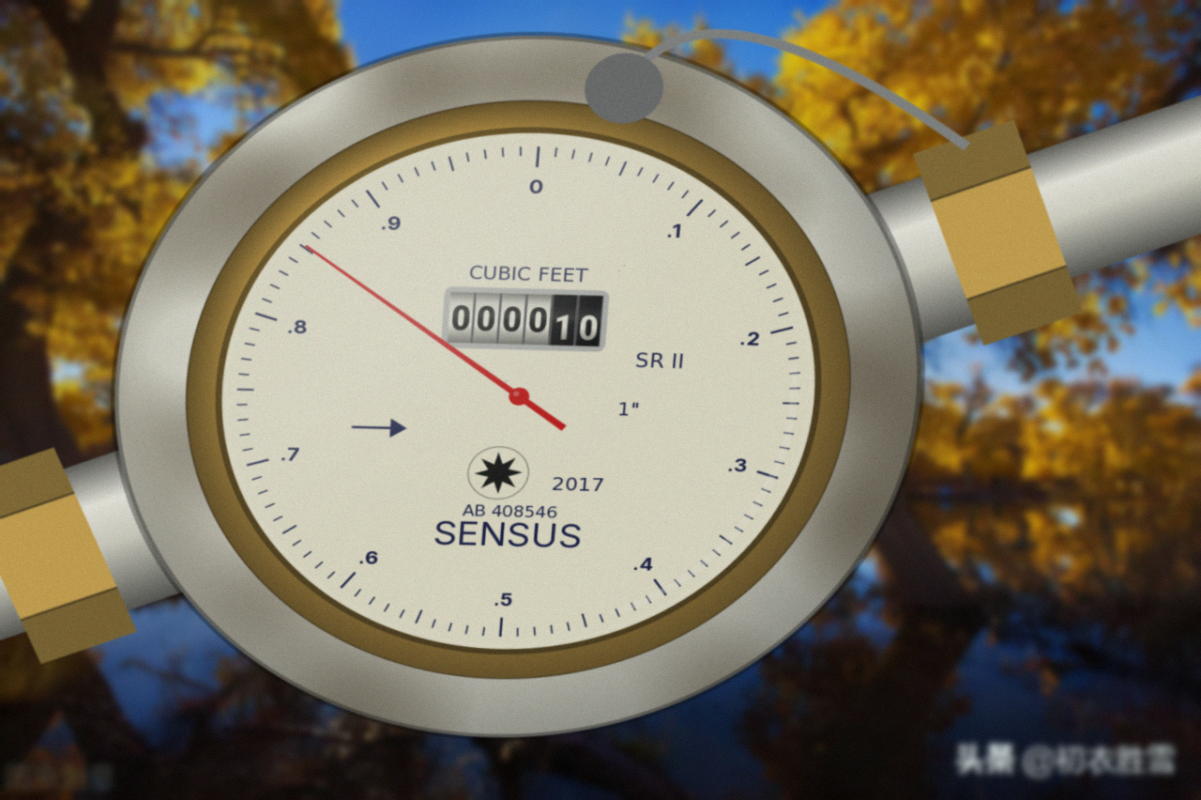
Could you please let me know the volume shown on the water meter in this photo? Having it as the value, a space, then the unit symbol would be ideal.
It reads 9.85 ft³
